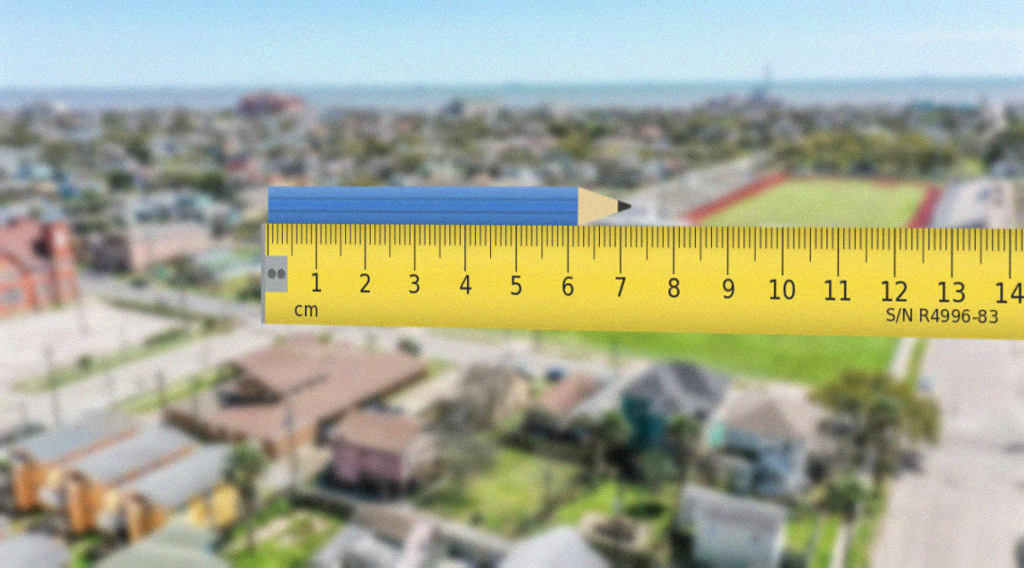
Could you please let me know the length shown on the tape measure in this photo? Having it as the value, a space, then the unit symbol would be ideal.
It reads 7.2 cm
